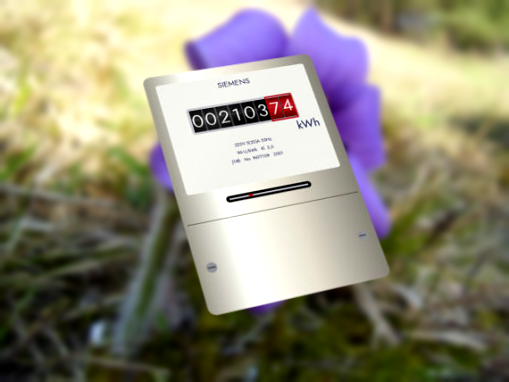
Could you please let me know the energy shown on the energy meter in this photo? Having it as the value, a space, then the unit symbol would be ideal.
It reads 2103.74 kWh
